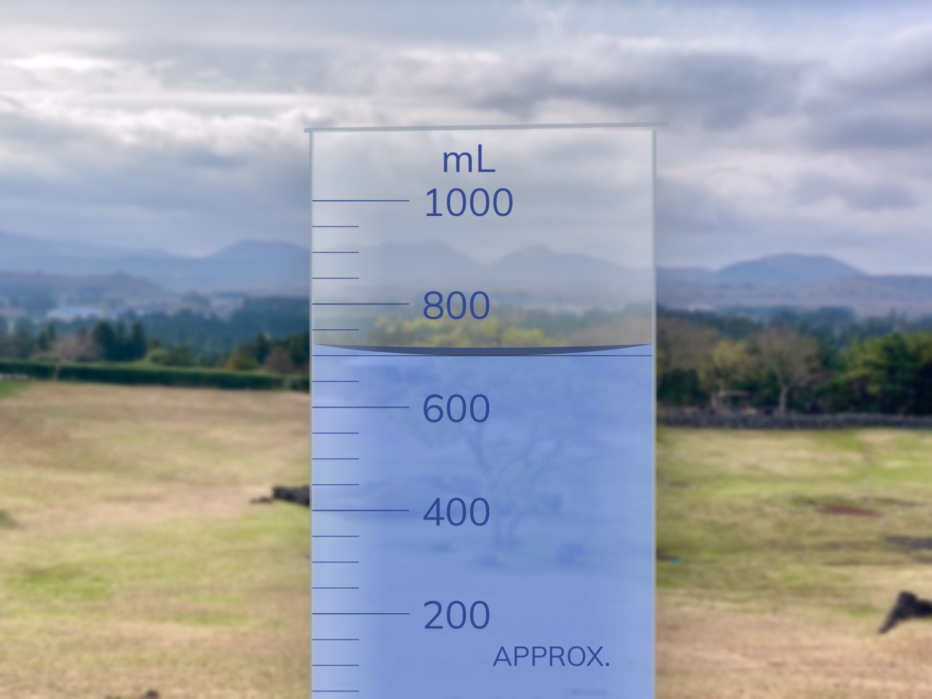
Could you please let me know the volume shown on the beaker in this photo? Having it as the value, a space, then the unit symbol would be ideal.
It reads 700 mL
